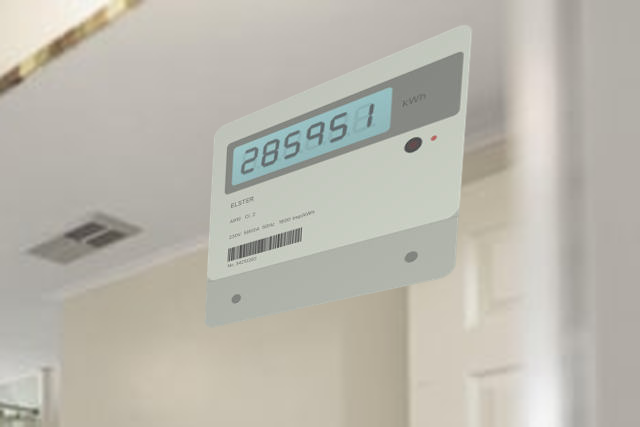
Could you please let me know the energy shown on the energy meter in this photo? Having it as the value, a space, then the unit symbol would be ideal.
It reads 285951 kWh
